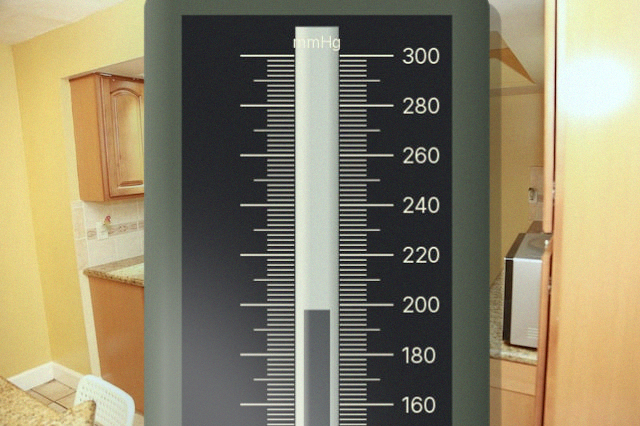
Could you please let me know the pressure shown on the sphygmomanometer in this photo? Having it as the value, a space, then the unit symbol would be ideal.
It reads 198 mmHg
